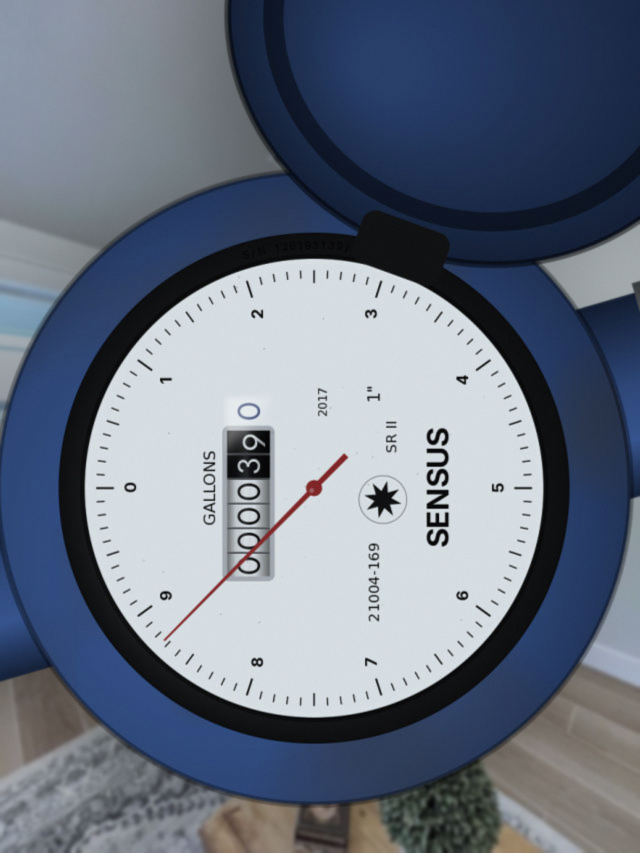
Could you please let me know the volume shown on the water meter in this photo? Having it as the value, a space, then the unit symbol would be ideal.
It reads 388.7 gal
